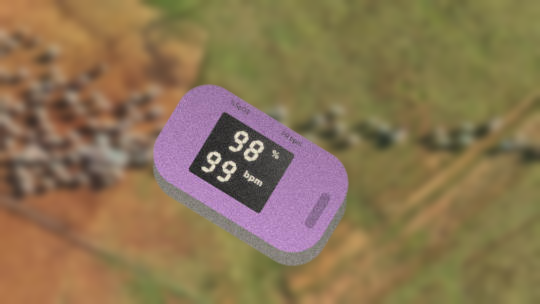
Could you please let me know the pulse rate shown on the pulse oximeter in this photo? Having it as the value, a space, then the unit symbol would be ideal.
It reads 99 bpm
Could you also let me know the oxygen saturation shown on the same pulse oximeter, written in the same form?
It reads 98 %
